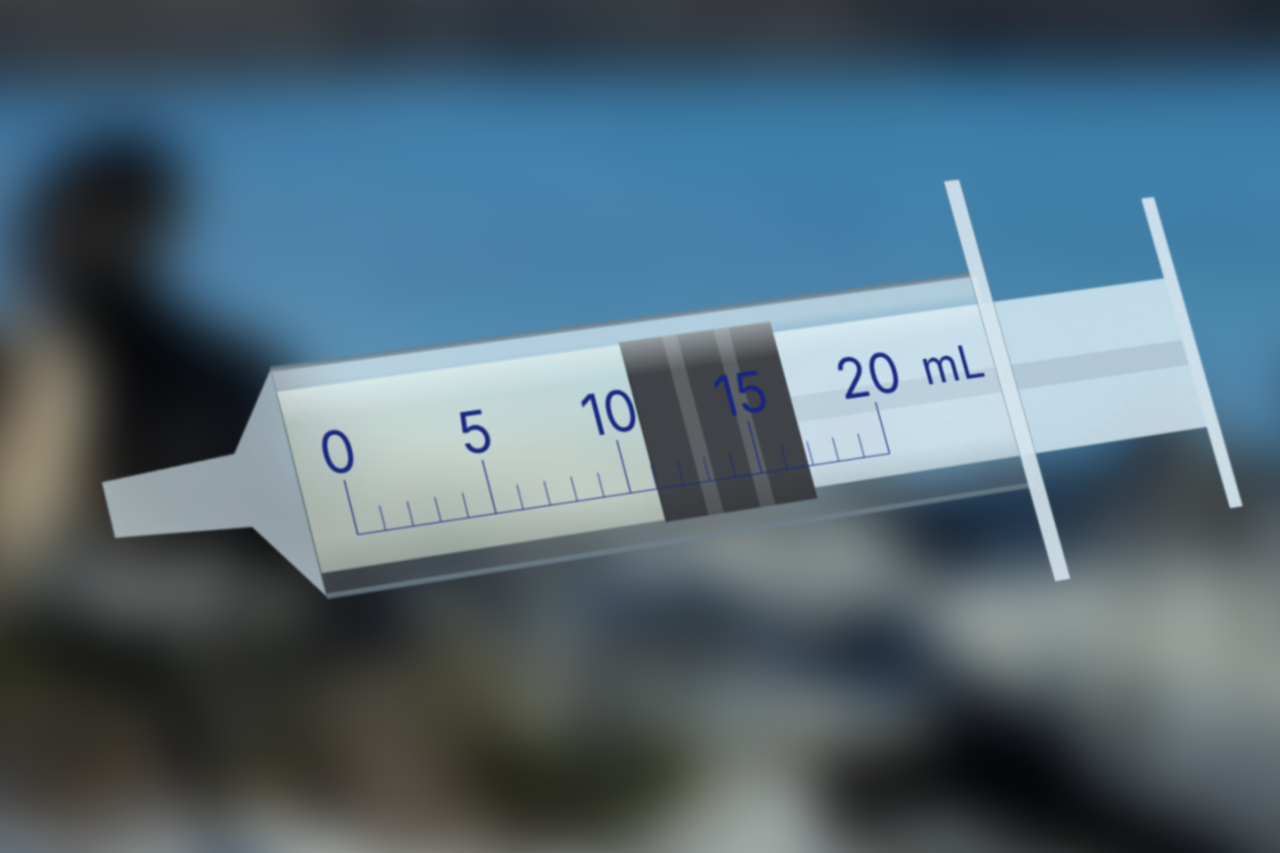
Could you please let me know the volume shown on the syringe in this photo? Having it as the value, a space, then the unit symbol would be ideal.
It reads 11 mL
